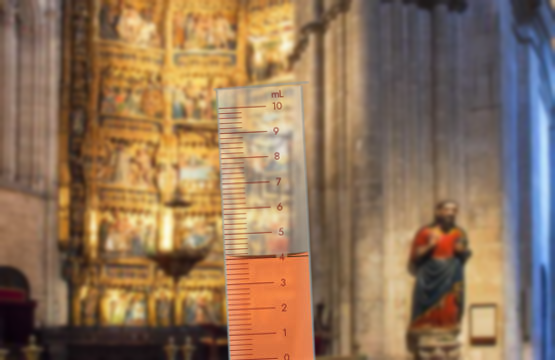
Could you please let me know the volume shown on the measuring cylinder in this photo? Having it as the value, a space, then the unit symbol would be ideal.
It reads 4 mL
